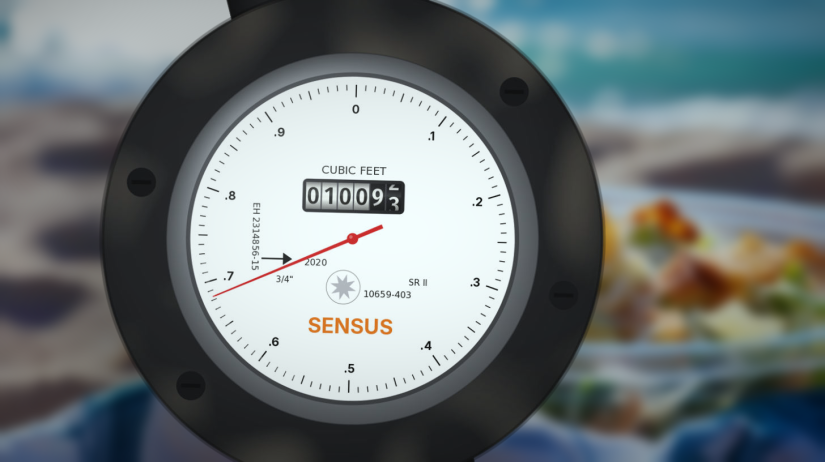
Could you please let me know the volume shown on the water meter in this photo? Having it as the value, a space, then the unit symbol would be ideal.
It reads 10092.68 ft³
